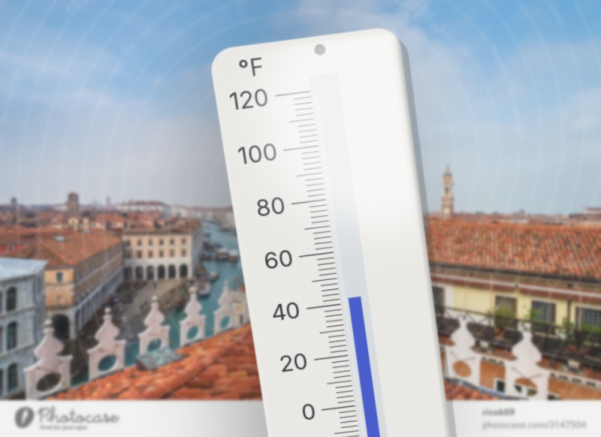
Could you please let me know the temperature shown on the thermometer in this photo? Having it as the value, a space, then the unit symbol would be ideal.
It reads 42 °F
